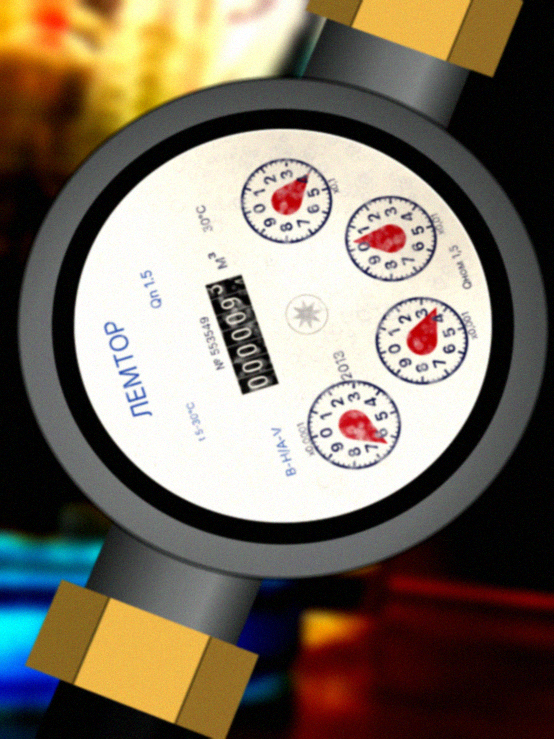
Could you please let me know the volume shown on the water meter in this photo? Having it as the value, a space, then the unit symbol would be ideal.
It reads 93.4036 m³
